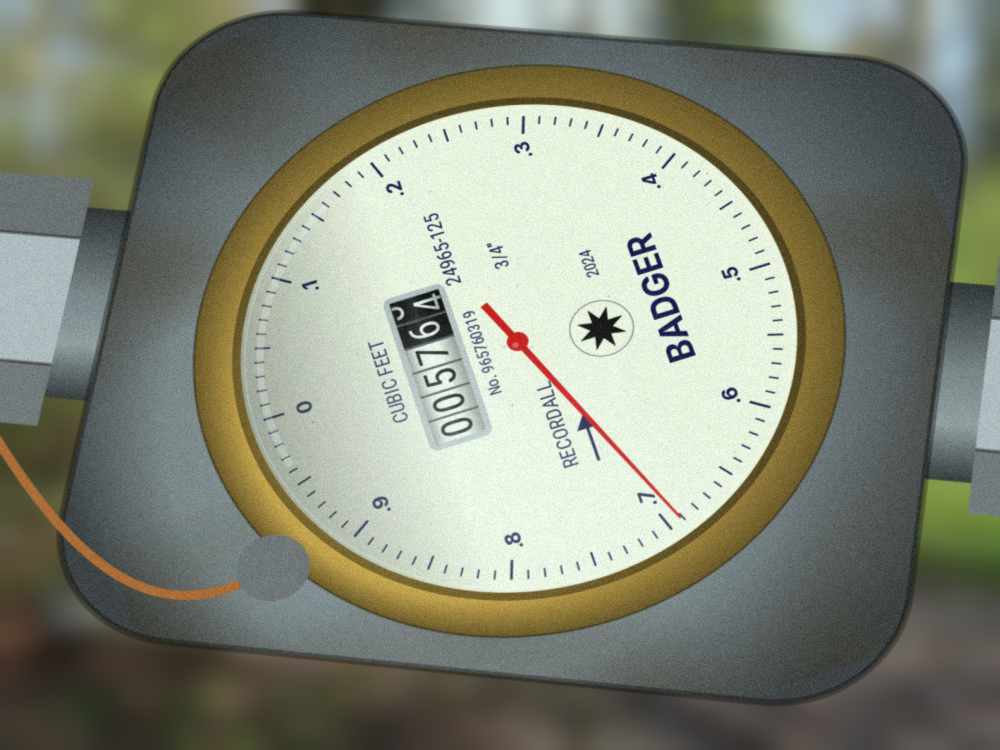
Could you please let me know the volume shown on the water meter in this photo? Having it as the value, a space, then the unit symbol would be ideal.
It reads 5763.69 ft³
